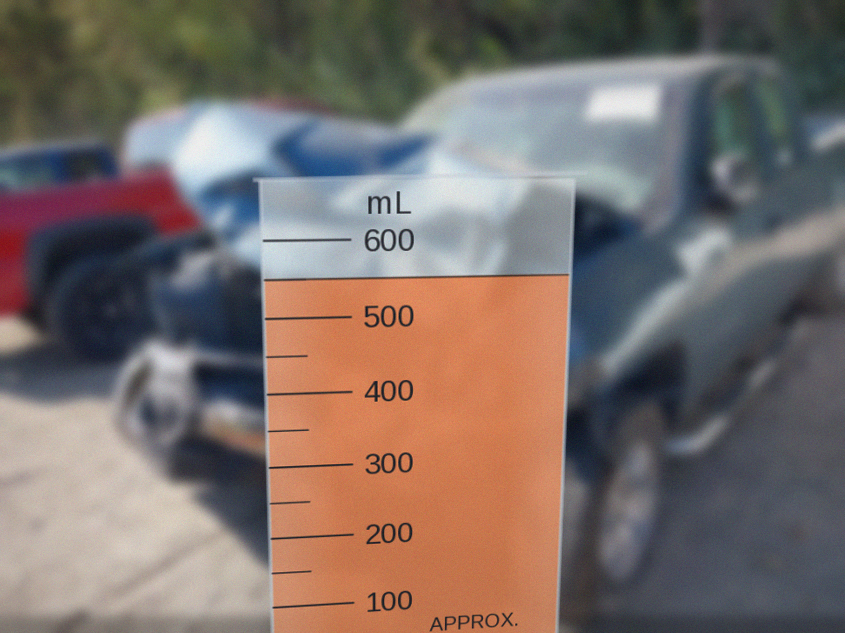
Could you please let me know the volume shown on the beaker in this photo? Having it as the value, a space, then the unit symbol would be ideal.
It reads 550 mL
